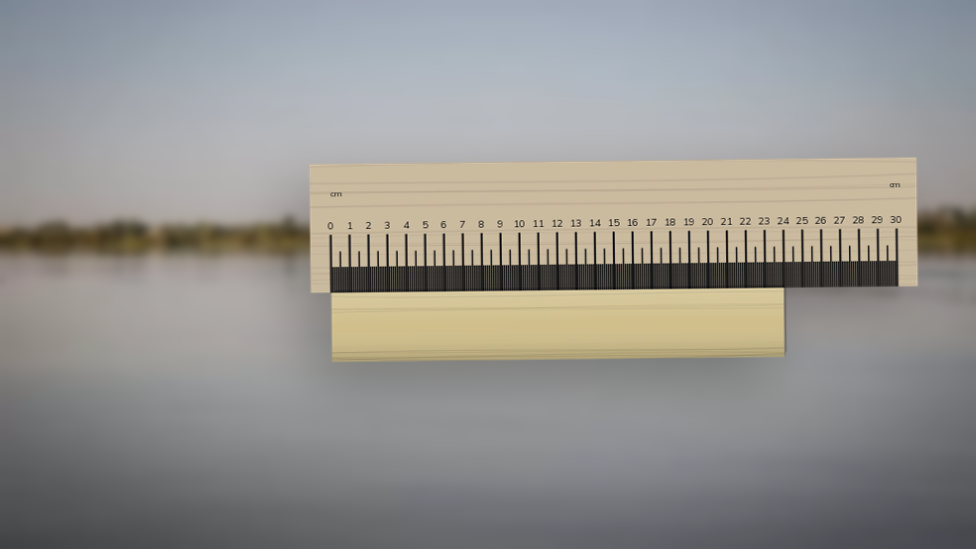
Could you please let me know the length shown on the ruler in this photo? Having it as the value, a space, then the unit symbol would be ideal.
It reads 24 cm
